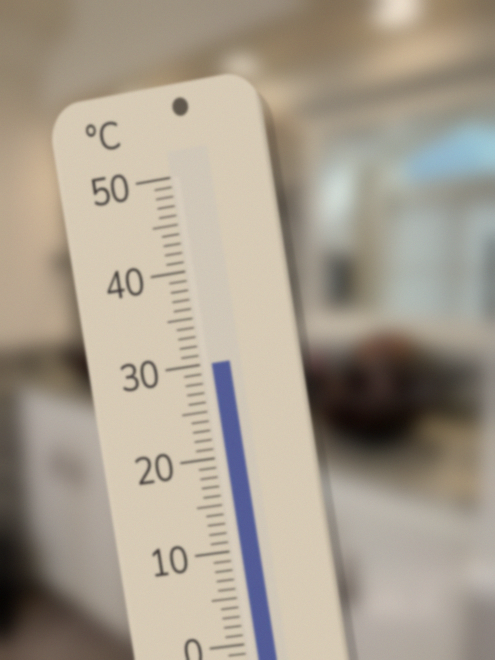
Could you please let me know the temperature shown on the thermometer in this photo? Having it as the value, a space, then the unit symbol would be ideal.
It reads 30 °C
